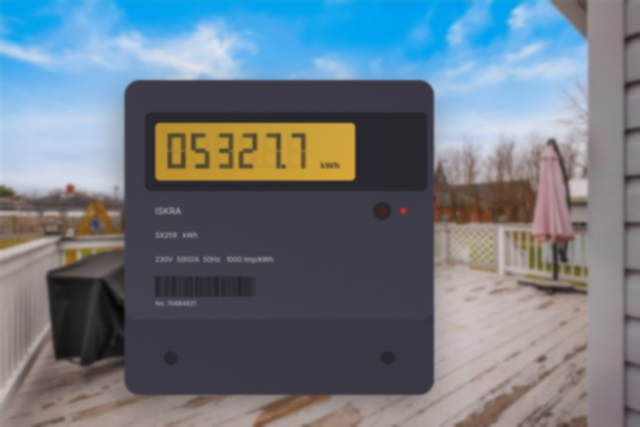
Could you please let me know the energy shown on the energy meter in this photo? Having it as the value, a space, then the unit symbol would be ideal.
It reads 5327.7 kWh
